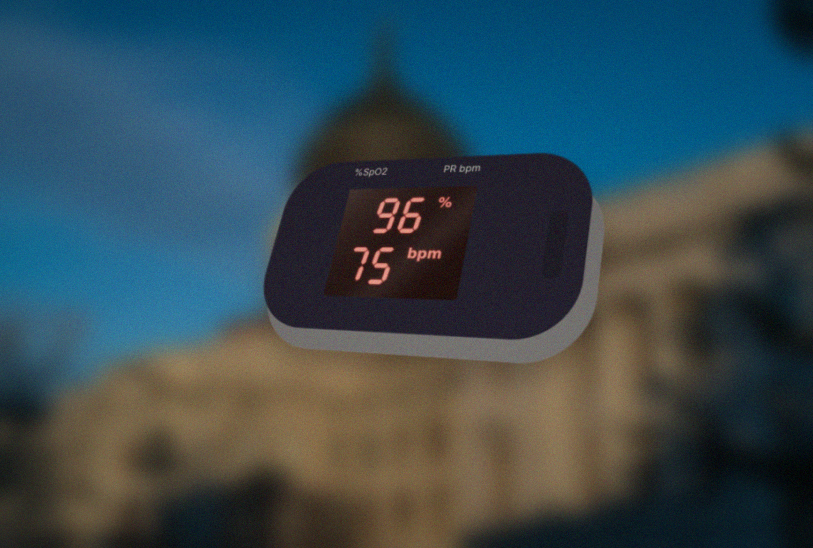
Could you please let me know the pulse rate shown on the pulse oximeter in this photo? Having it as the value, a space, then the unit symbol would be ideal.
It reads 75 bpm
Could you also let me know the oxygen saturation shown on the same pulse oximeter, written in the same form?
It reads 96 %
